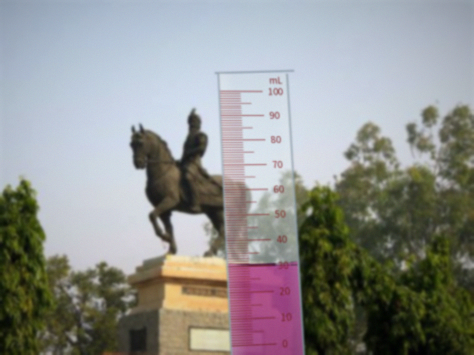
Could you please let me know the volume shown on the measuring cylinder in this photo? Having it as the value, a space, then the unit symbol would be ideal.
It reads 30 mL
